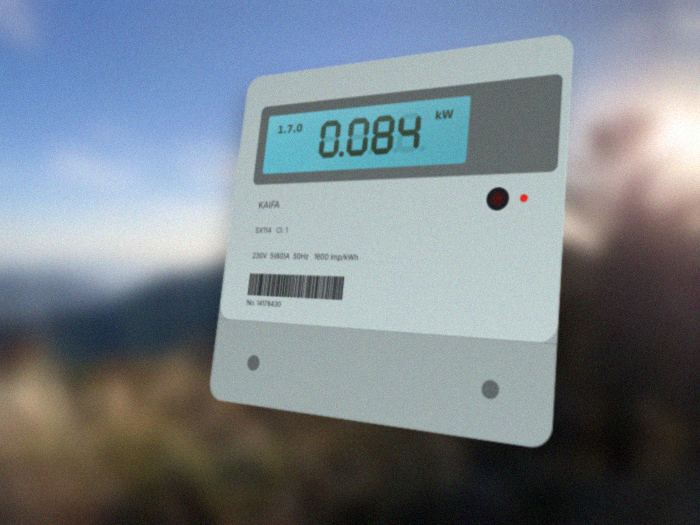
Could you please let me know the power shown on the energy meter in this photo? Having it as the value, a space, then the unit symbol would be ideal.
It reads 0.084 kW
